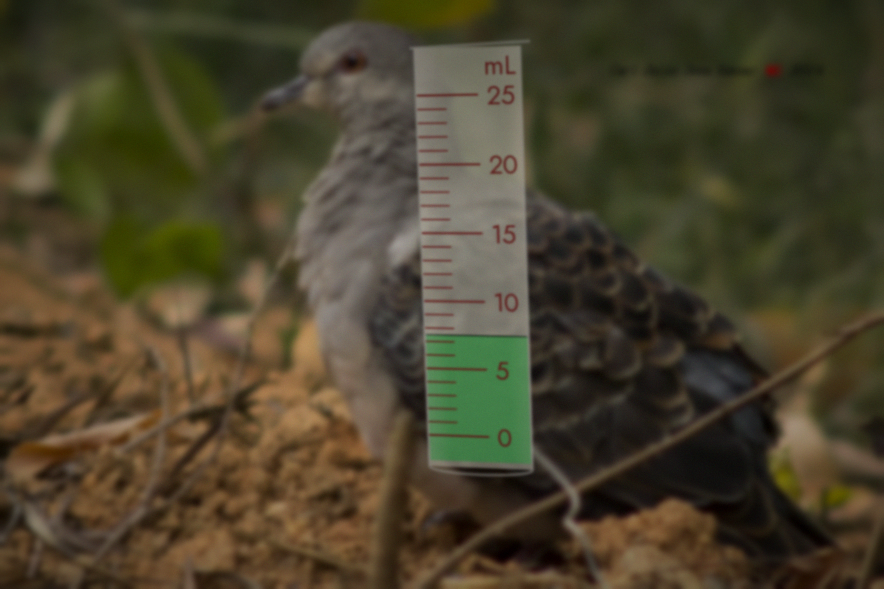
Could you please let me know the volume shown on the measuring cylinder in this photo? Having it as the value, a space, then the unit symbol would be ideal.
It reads 7.5 mL
